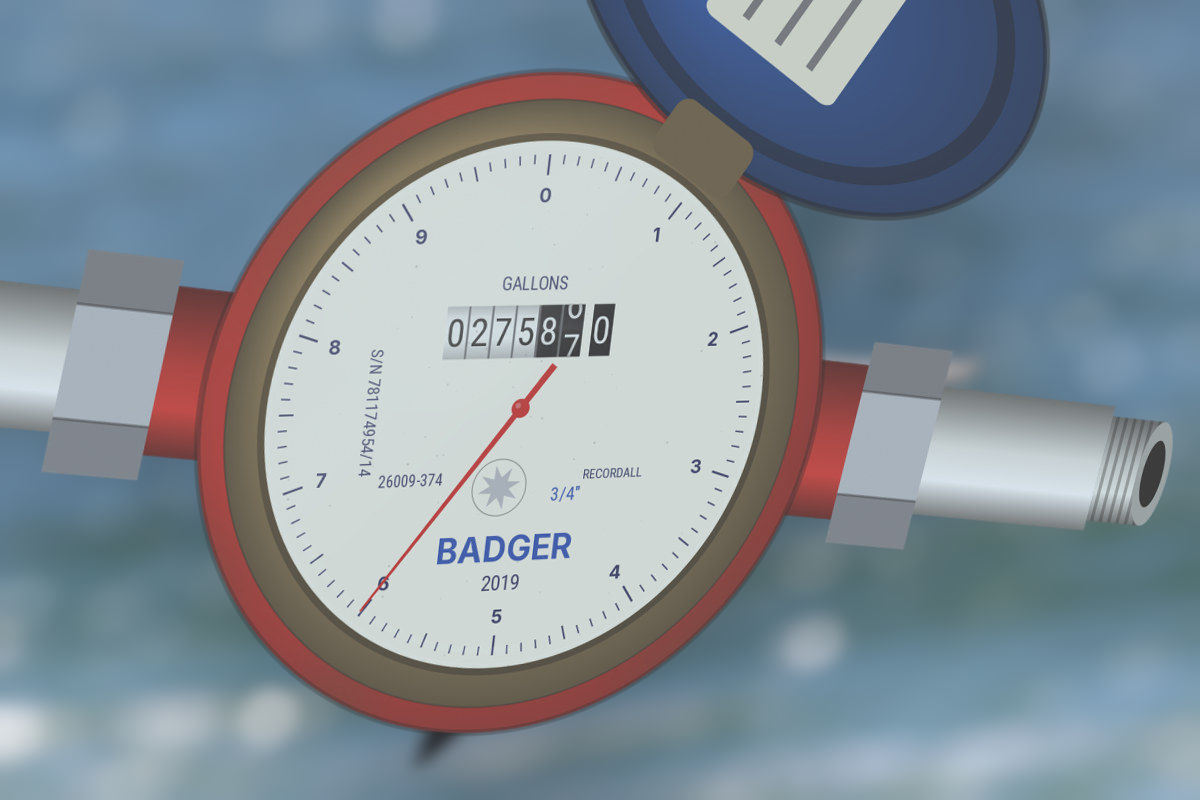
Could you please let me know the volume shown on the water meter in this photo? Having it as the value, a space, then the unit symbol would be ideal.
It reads 275866.0 gal
